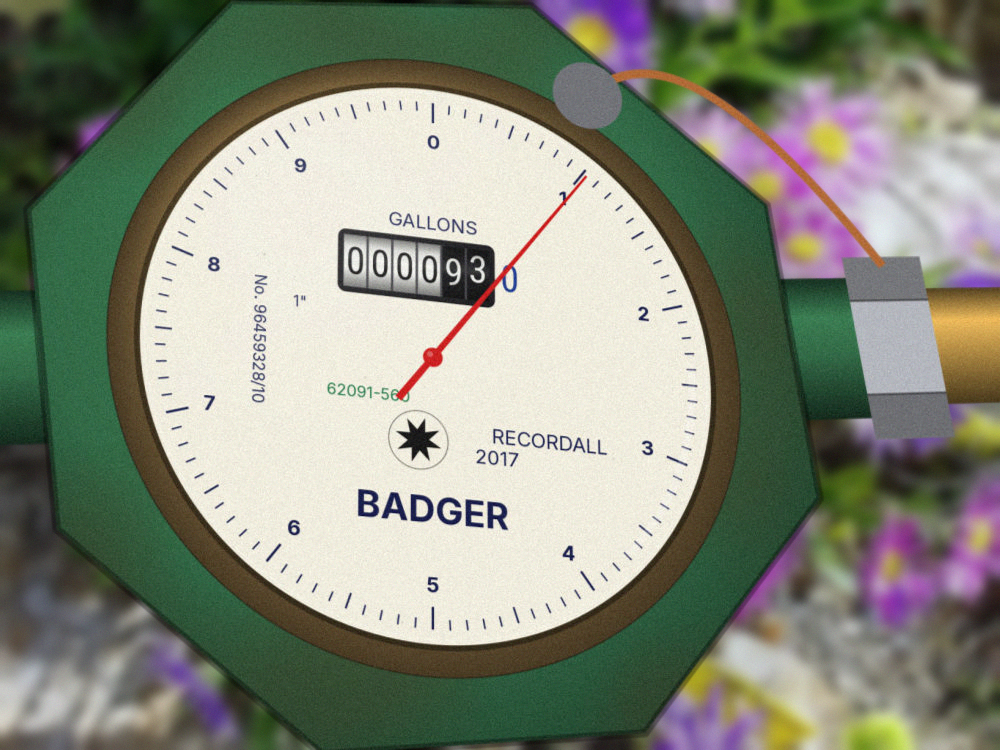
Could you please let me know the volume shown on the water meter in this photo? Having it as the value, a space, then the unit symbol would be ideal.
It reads 931.0 gal
